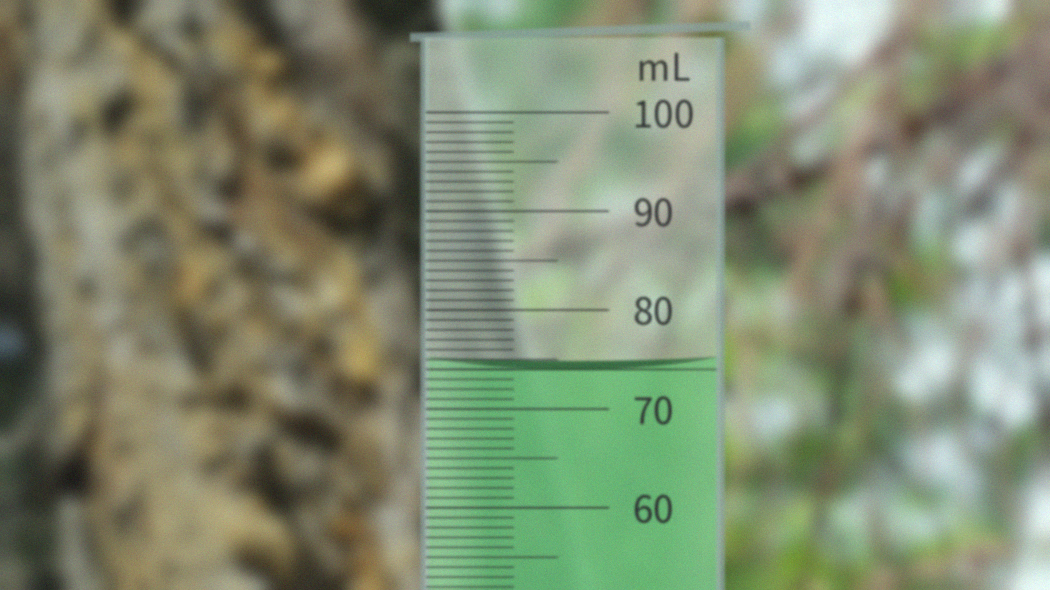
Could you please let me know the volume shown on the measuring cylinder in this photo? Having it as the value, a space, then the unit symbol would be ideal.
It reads 74 mL
